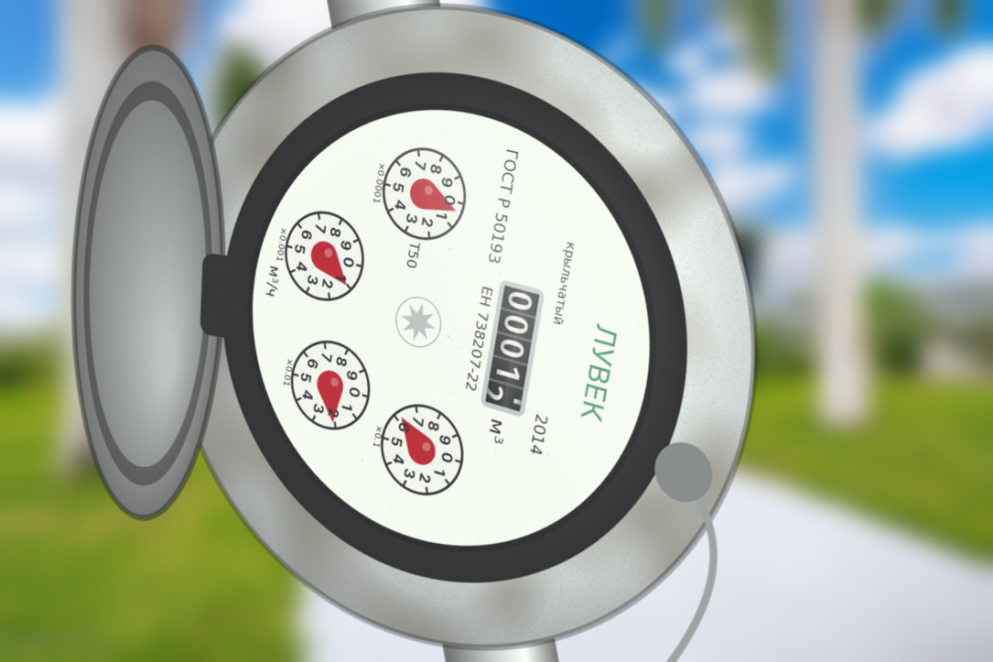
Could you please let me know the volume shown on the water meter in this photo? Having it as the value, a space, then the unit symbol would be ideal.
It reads 11.6210 m³
